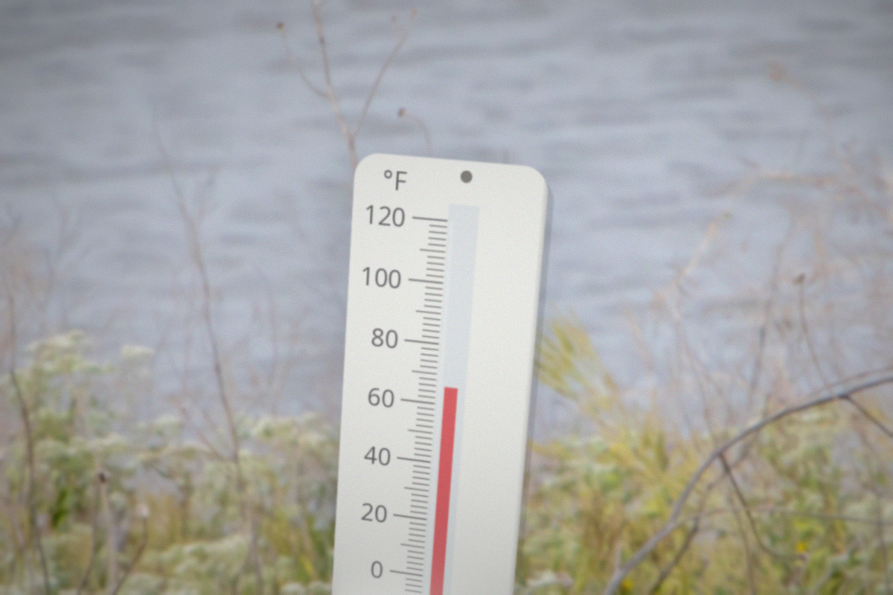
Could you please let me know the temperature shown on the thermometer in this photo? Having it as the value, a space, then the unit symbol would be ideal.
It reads 66 °F
